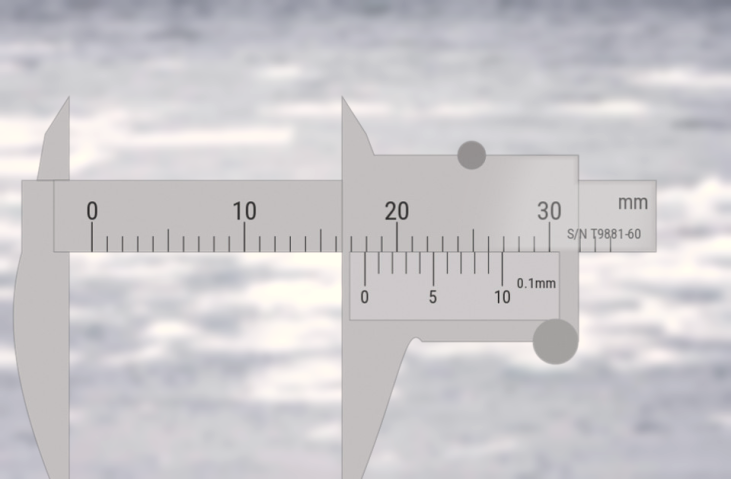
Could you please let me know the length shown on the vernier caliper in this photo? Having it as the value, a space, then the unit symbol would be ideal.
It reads 17.9 mm
